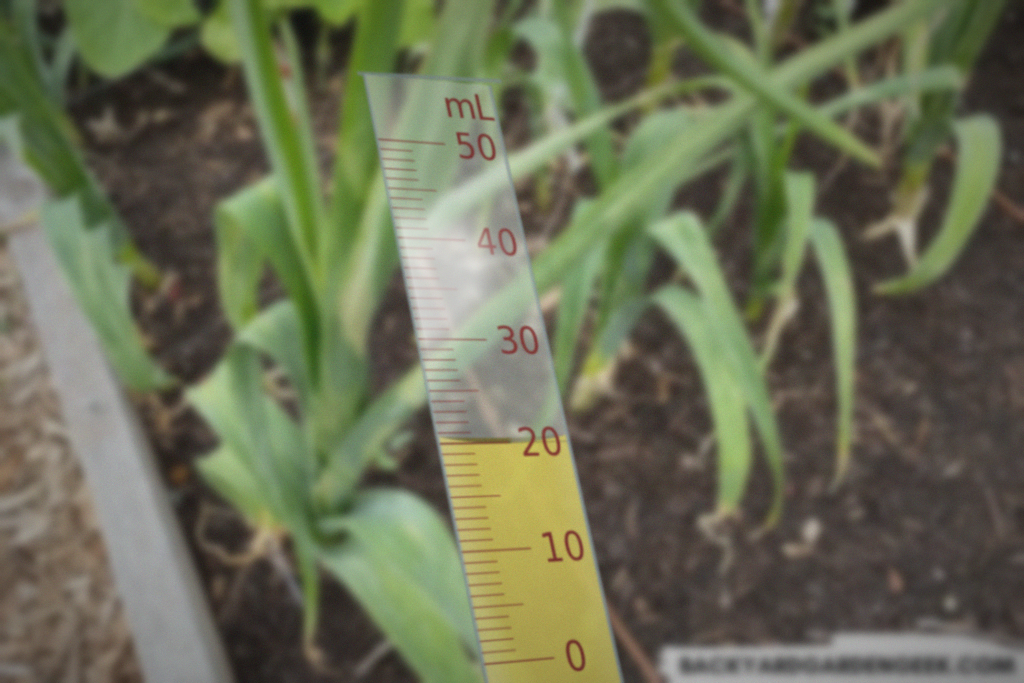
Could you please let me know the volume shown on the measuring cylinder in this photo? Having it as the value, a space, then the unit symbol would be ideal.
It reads 20 mL
